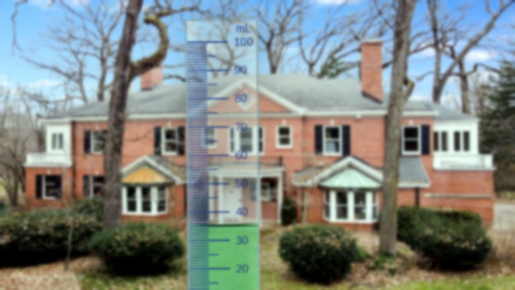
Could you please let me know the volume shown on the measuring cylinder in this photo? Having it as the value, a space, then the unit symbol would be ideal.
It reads 35 mL
